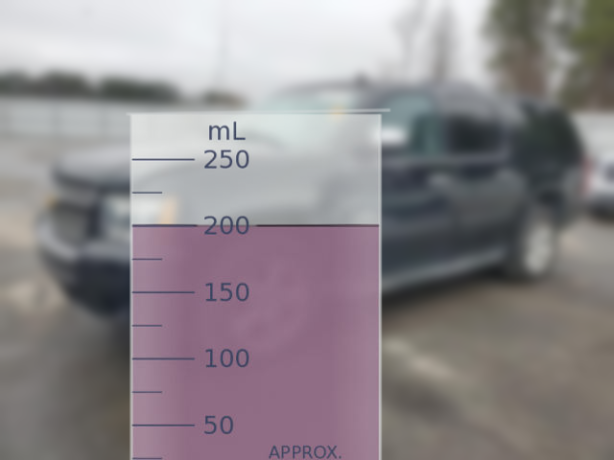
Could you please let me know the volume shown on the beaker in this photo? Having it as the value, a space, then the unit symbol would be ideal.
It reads 200 mL
